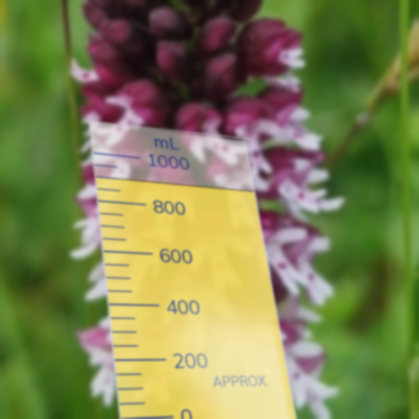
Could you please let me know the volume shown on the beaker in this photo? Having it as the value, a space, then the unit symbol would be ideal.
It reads 900 mL
